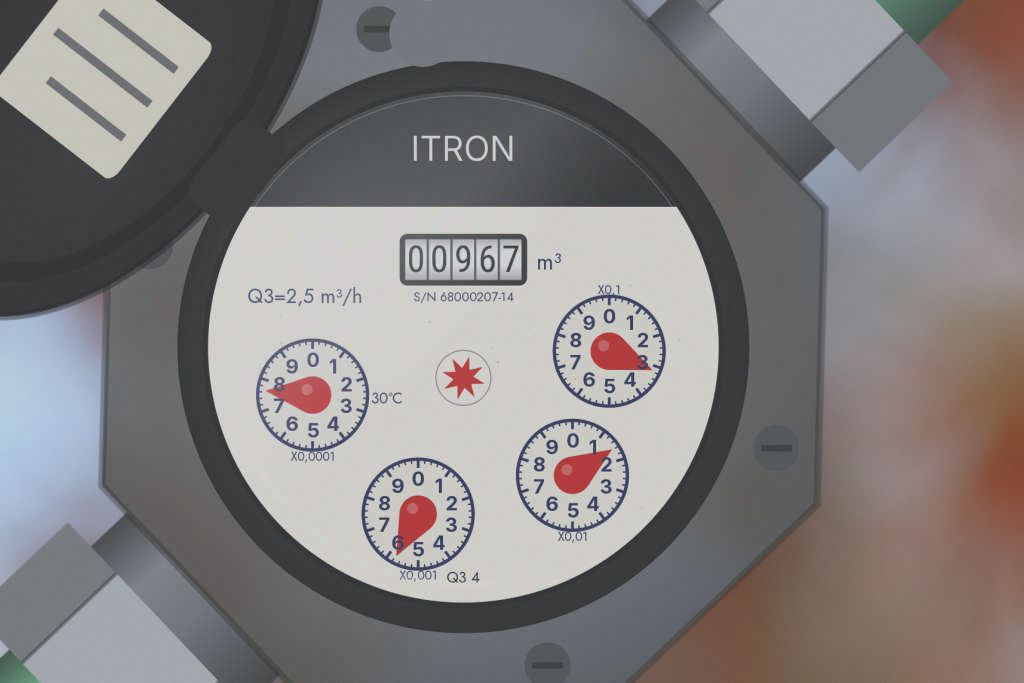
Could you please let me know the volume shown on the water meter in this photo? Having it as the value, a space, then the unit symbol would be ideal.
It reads 967.3157 m³
